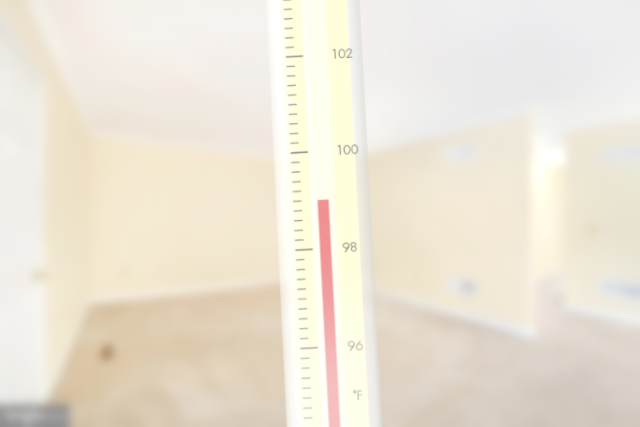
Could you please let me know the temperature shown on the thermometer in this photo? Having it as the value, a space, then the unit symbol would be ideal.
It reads 99 °F
